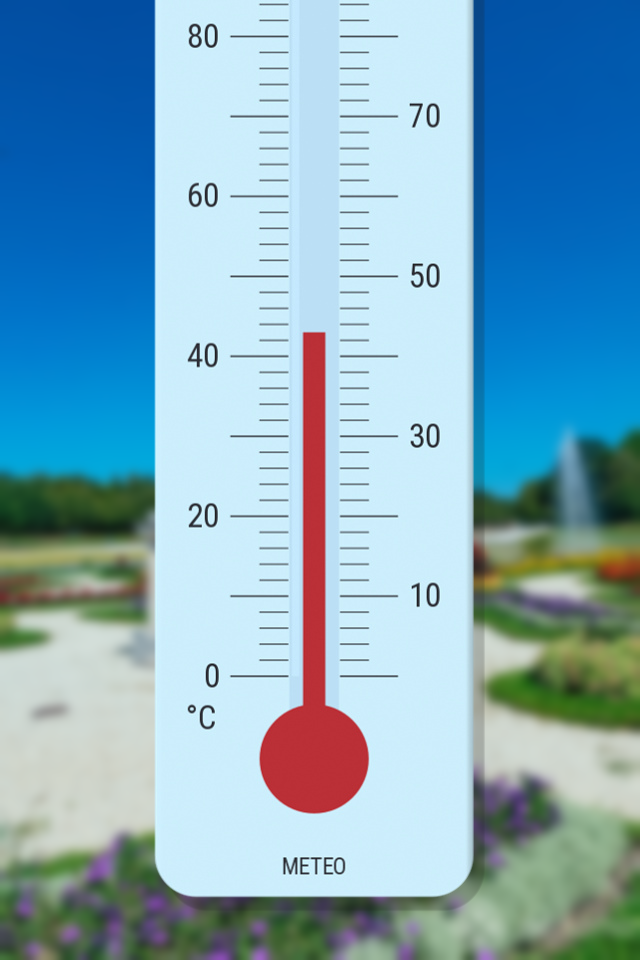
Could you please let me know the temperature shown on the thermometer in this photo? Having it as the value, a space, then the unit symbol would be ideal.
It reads 43 °C
